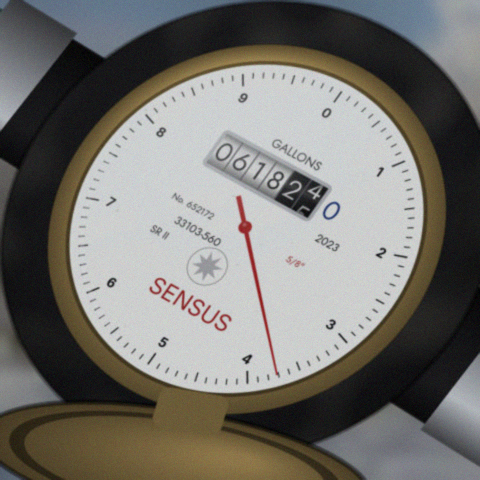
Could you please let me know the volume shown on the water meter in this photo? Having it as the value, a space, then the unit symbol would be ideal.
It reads 618243.7 gal
